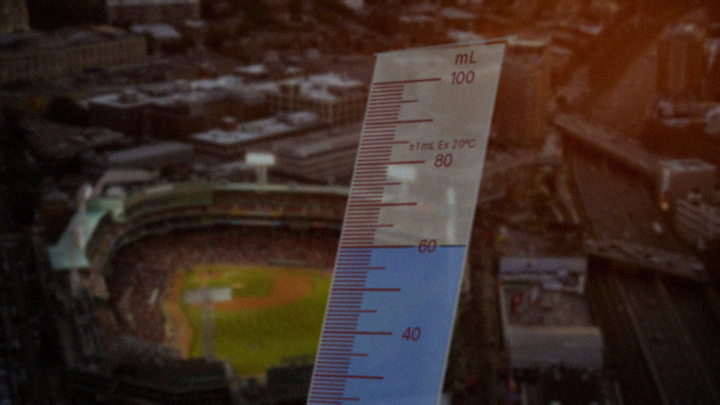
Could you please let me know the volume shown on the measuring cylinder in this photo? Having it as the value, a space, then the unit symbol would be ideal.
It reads 60 mL
